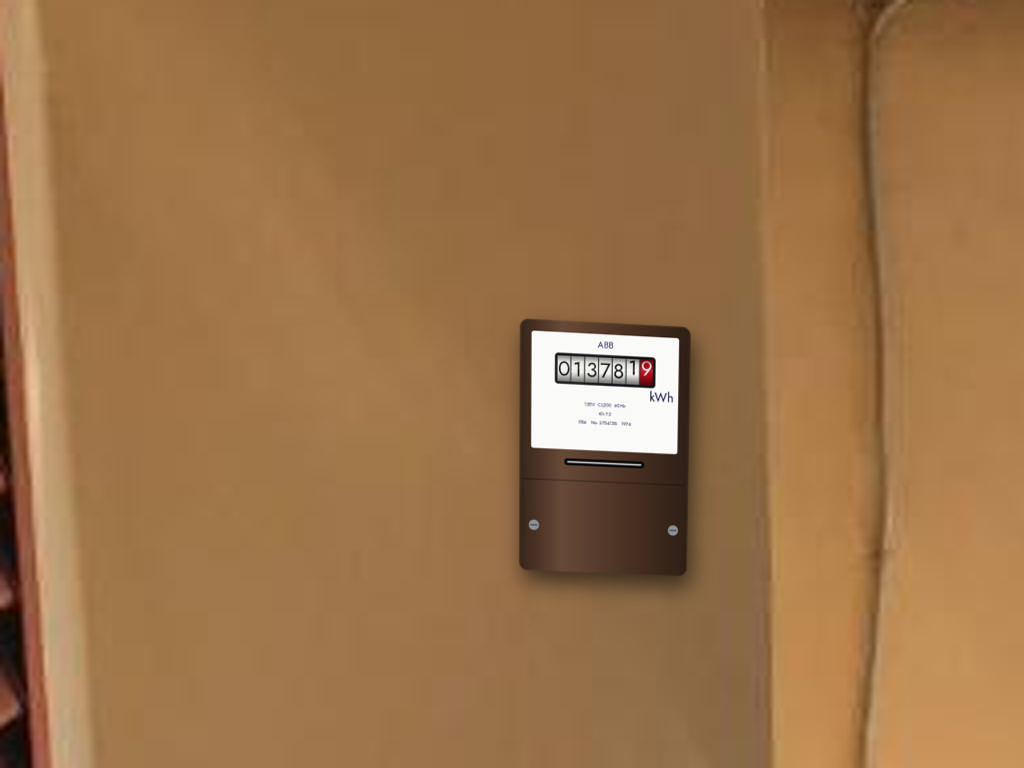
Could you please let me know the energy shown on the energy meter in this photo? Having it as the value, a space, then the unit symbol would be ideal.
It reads 13781.9 kWh
